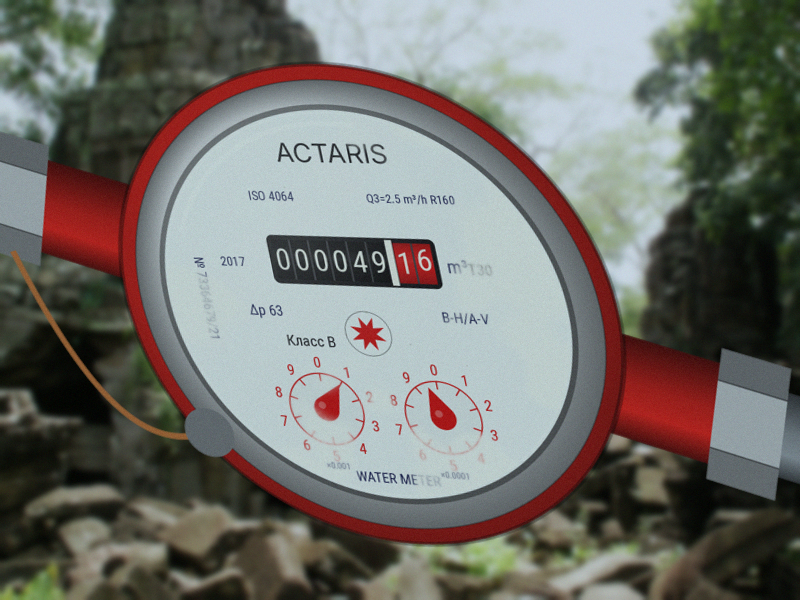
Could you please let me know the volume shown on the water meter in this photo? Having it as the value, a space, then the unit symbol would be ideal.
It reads 49.1609 m³
